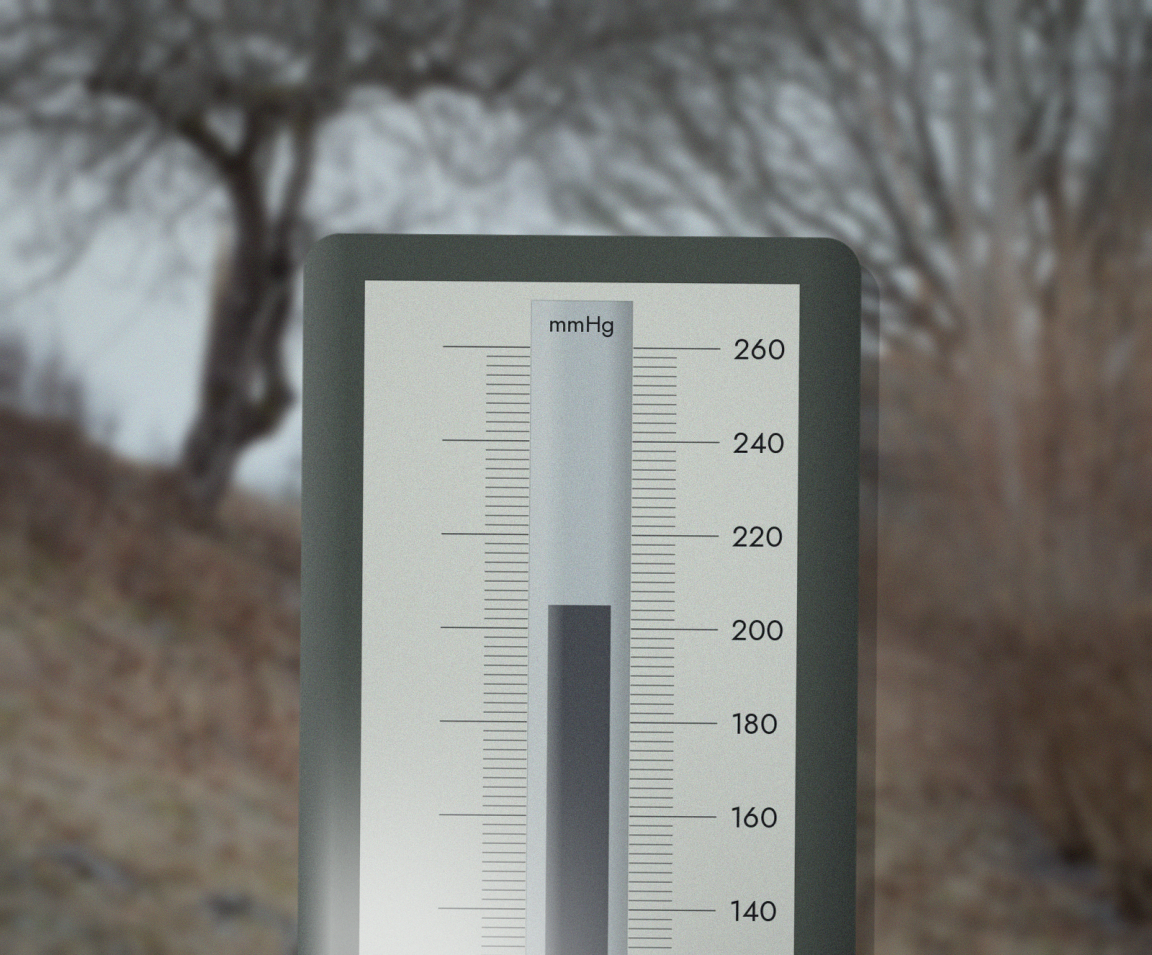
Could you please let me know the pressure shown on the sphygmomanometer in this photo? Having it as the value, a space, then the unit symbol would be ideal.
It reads 205 mmHg
